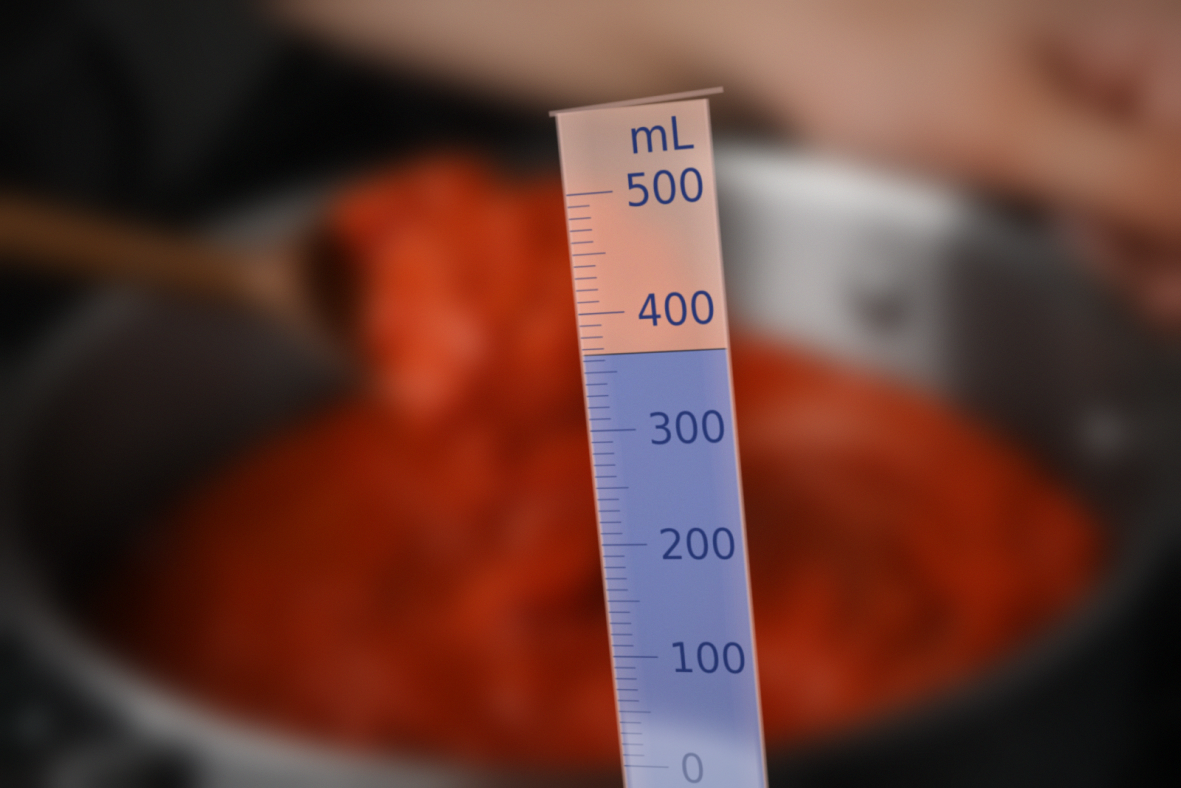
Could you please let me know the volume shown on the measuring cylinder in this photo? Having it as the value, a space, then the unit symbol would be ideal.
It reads 365 mL
